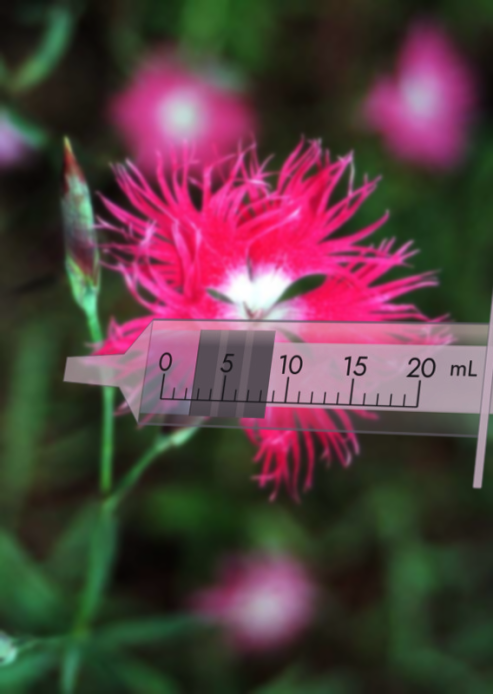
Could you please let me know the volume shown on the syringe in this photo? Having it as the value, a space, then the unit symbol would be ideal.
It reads 2.5 mL
